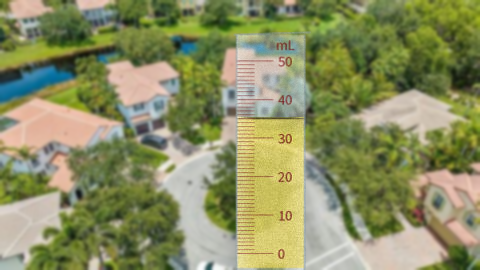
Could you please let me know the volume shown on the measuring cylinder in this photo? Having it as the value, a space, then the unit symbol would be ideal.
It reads 35 mL
